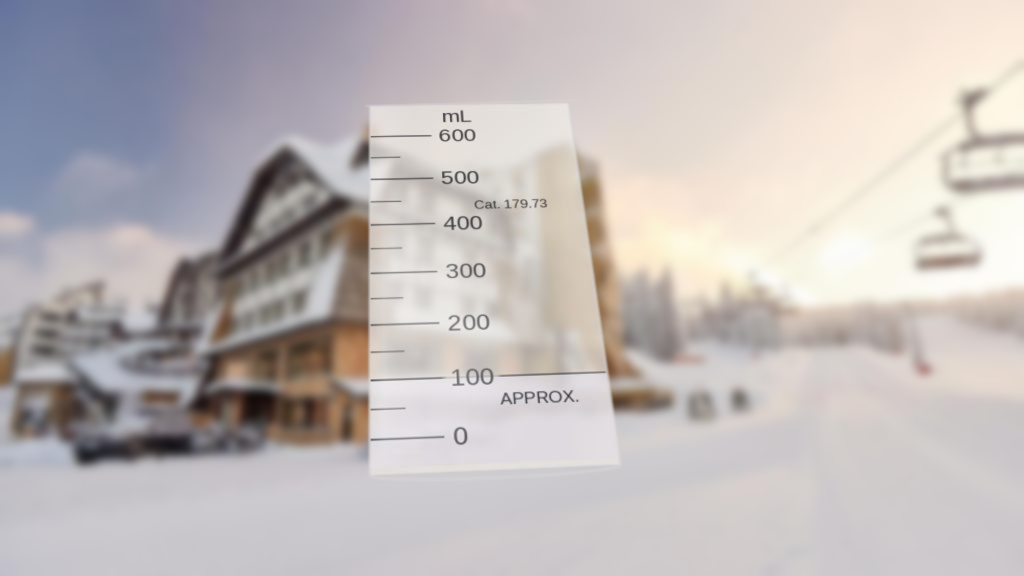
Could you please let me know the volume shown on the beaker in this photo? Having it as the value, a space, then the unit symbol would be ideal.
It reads 100 mL
